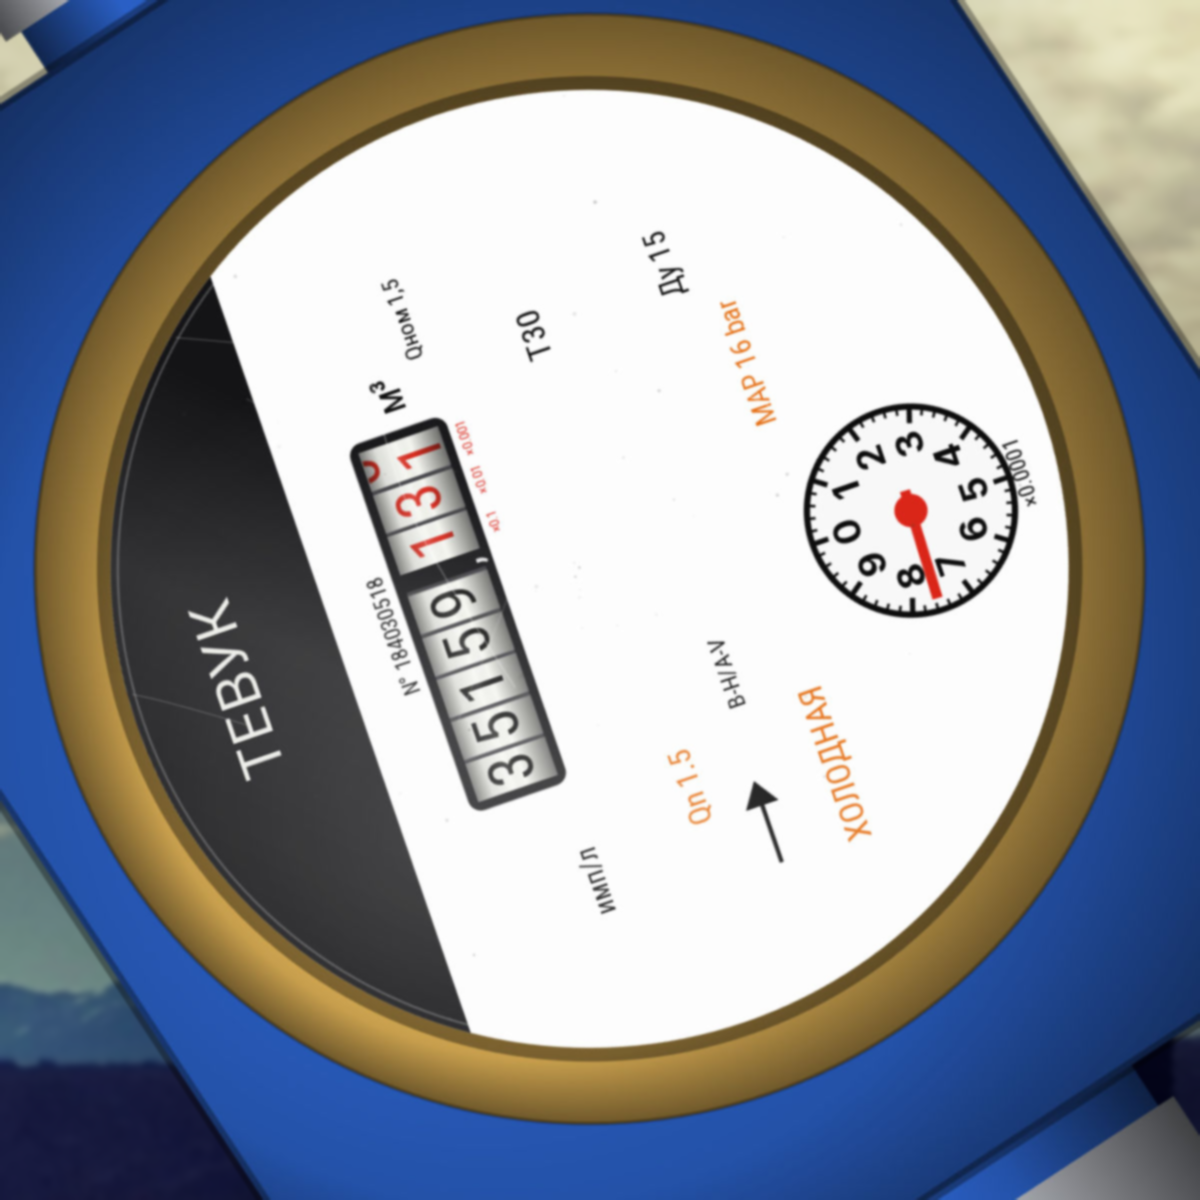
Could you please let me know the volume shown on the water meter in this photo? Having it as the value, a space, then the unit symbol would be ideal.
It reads 35159.1307 m³
